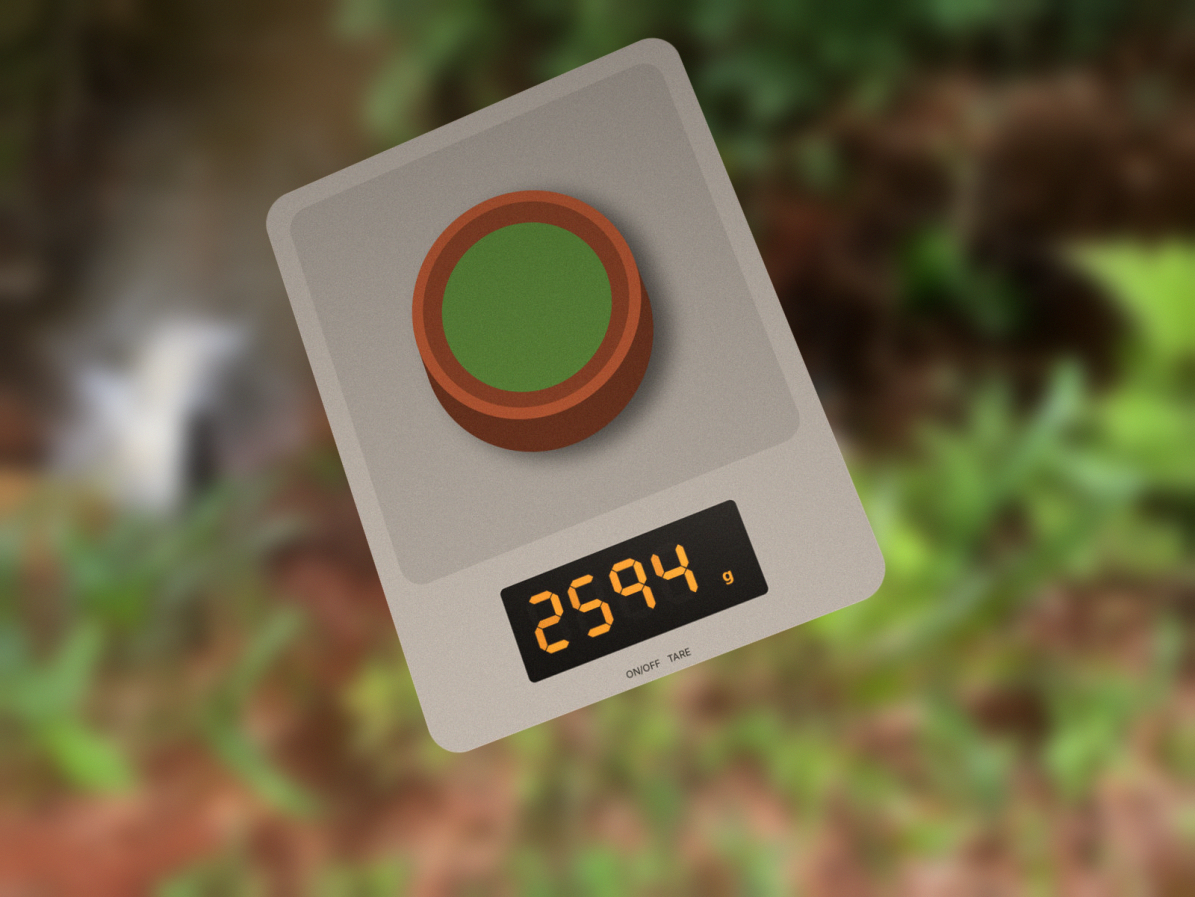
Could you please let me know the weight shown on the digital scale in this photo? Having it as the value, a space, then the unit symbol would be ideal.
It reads 2594 g
